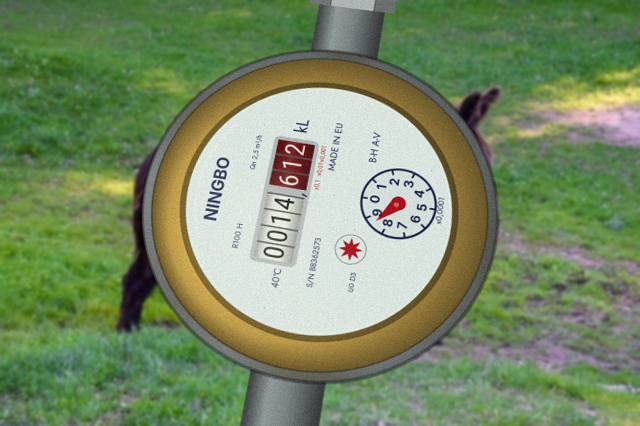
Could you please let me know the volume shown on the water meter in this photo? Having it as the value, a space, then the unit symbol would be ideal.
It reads 14.6128 kL
